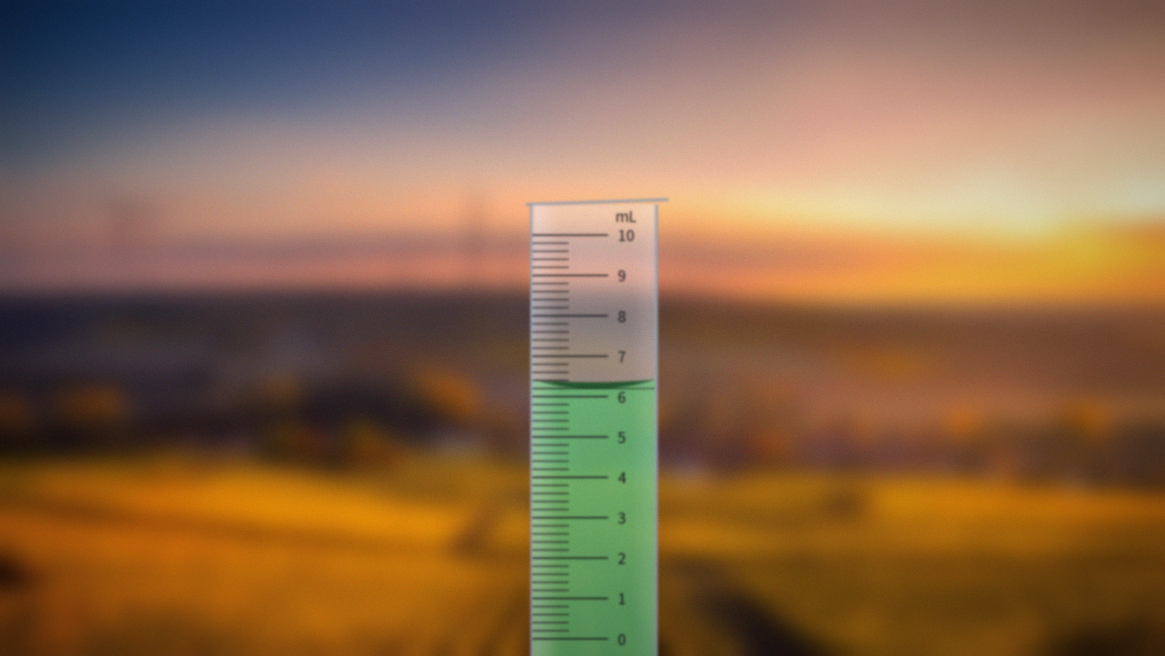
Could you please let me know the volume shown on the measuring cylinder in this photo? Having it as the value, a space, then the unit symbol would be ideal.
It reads 6.2 mL
